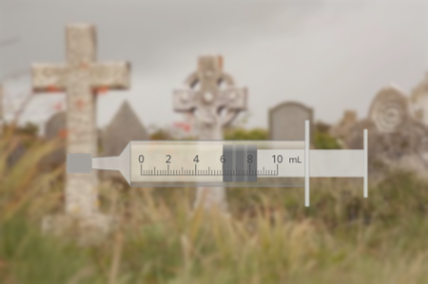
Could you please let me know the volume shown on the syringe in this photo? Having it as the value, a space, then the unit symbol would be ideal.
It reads 6 mL
